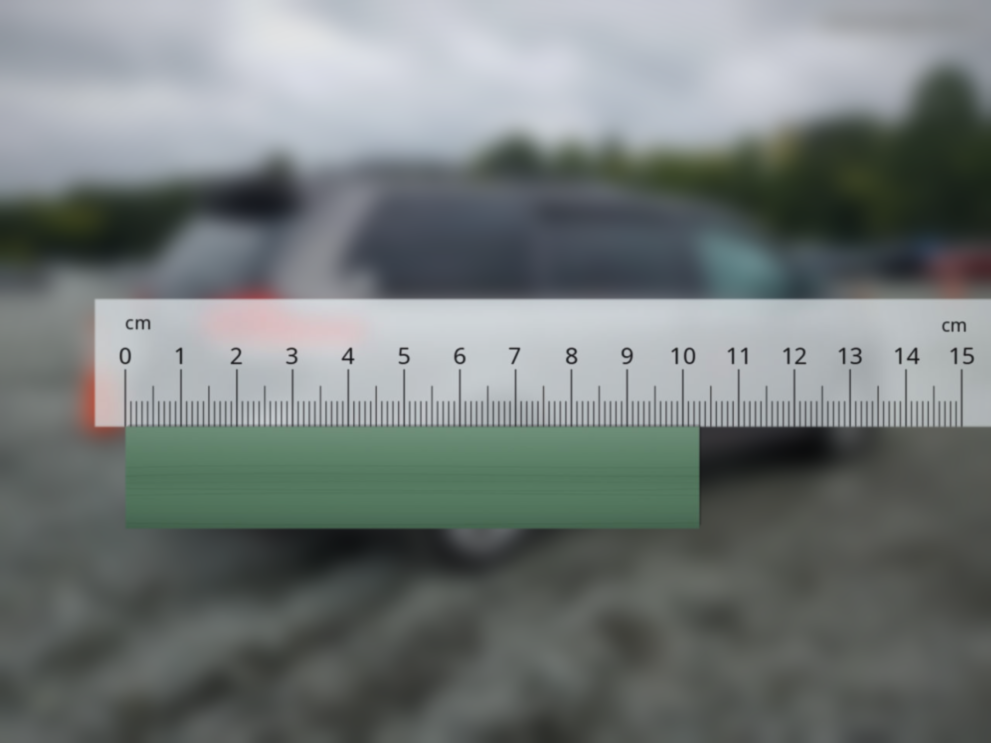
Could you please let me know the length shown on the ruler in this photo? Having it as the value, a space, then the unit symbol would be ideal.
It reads 10.3 cm
